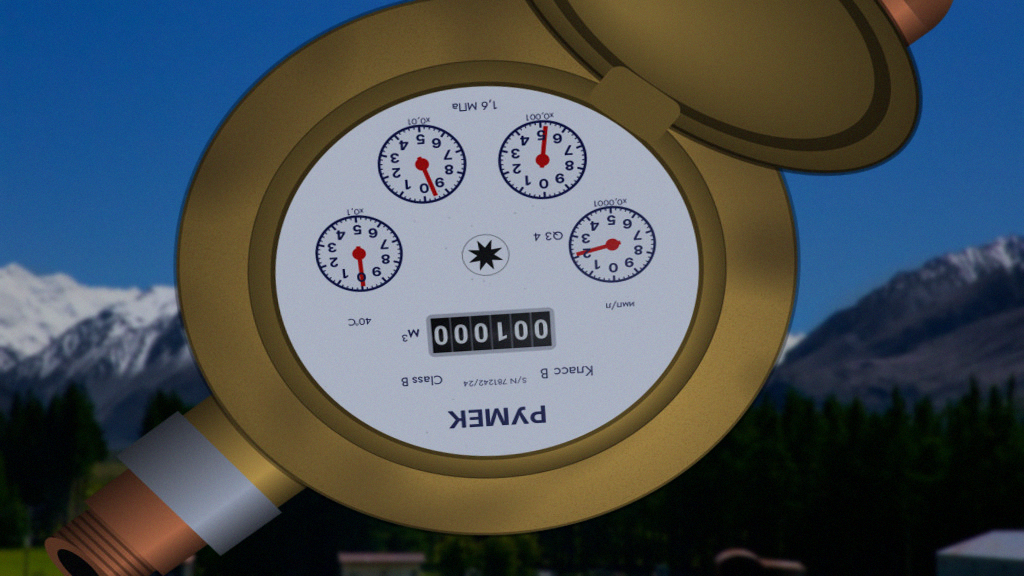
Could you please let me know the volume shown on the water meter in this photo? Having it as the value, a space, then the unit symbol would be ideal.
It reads 999.9952 m³
